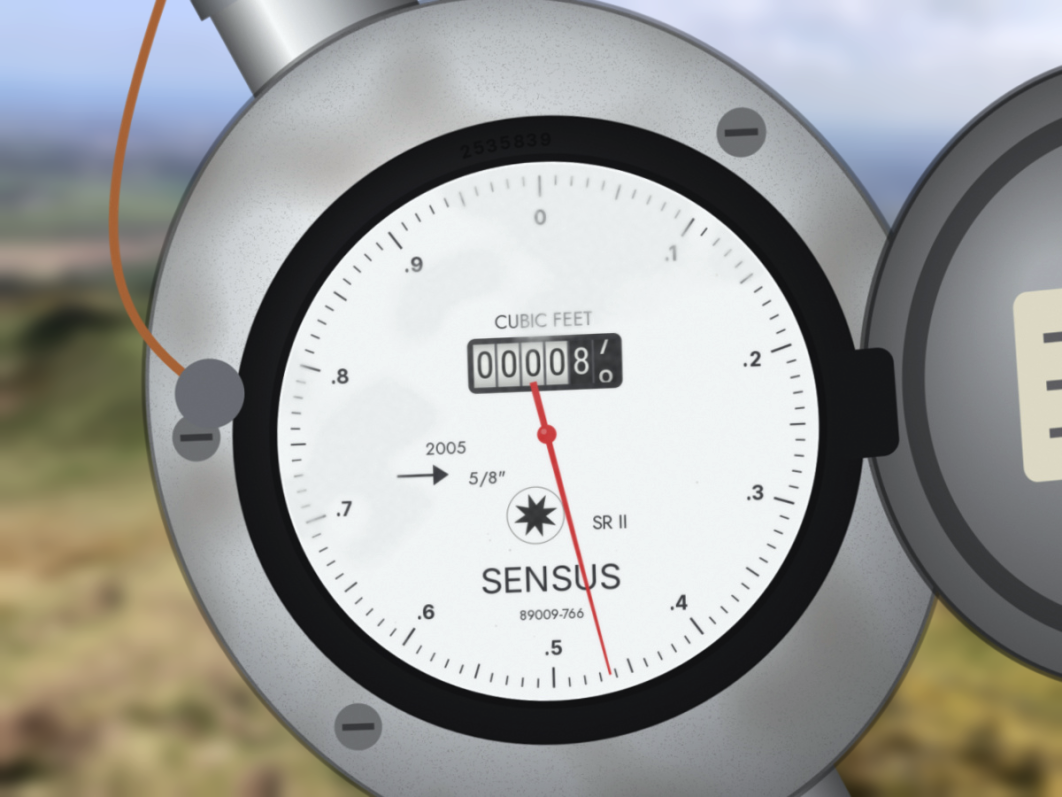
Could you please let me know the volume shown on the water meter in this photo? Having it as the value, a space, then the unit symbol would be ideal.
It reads 87.46 ft³
